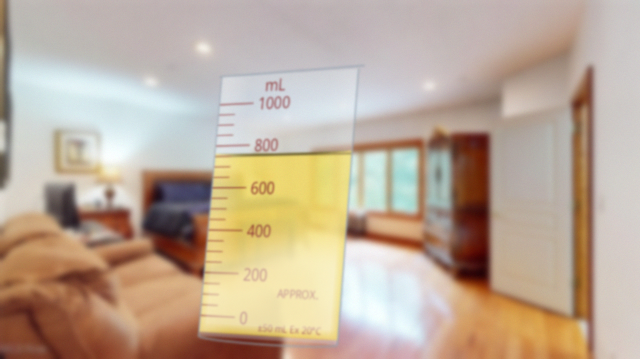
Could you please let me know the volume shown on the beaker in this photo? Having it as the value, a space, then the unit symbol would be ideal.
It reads 750 mL
